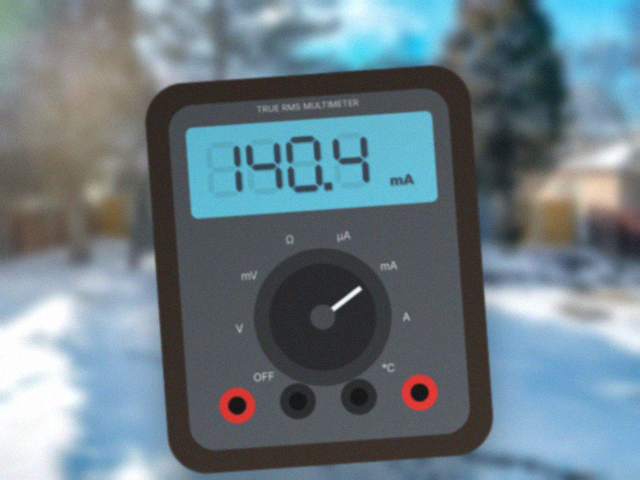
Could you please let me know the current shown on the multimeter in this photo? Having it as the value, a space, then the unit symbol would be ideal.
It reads 140.4 mA
